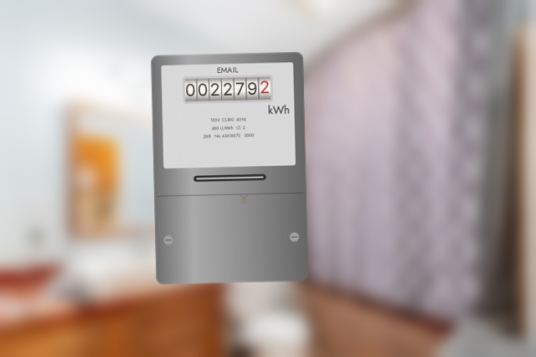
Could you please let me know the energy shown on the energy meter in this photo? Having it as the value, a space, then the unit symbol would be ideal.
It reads 2279.2 kWh
